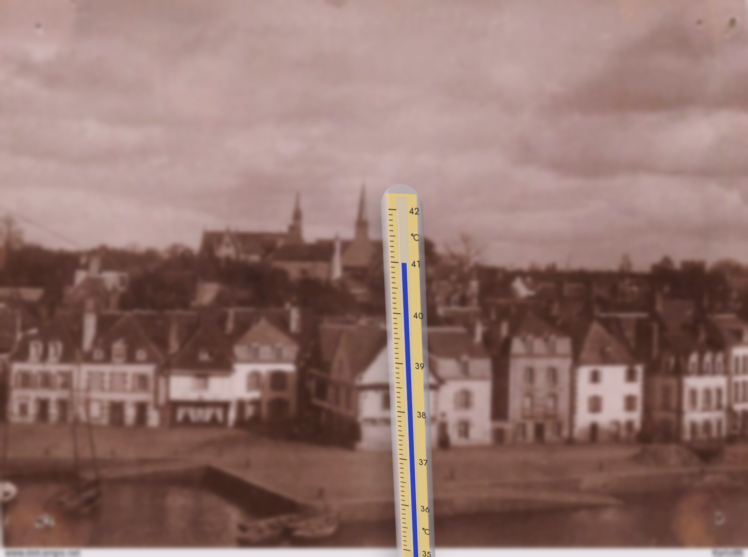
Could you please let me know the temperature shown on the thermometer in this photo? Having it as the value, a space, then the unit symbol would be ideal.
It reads 41 °C
